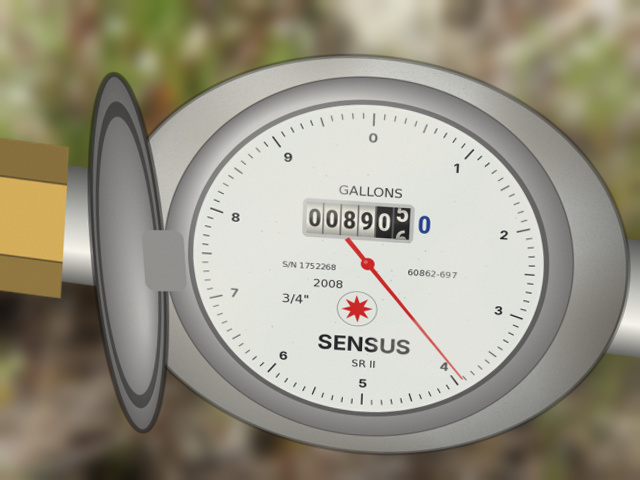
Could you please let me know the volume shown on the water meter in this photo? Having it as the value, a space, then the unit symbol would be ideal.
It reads 89053.9 gal
